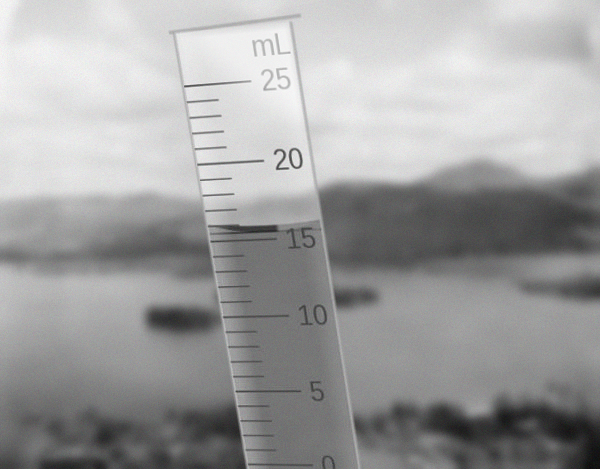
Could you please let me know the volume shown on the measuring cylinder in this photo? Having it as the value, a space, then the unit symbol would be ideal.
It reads 15.5 mL
